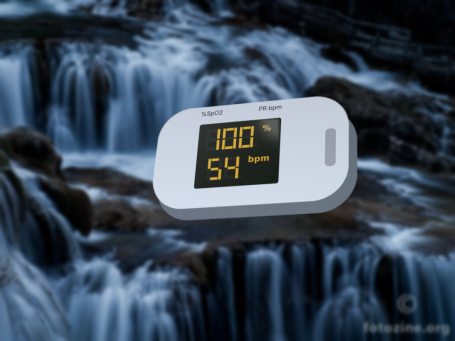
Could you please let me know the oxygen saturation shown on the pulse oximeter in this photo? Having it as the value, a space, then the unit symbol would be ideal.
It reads 100 %
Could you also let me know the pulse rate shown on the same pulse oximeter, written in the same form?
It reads 54 bpm
